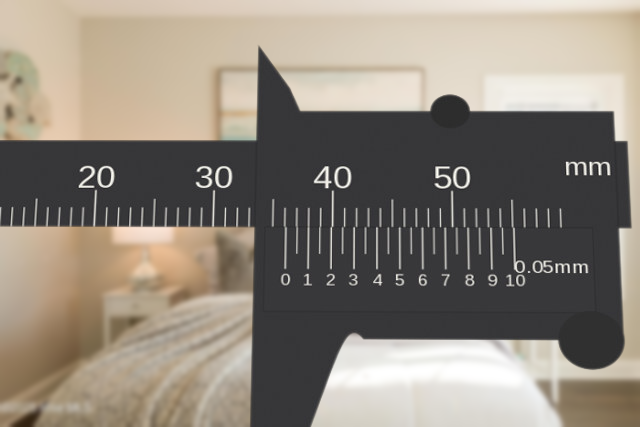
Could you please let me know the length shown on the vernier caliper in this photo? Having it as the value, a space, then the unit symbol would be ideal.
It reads 36.1 mm
